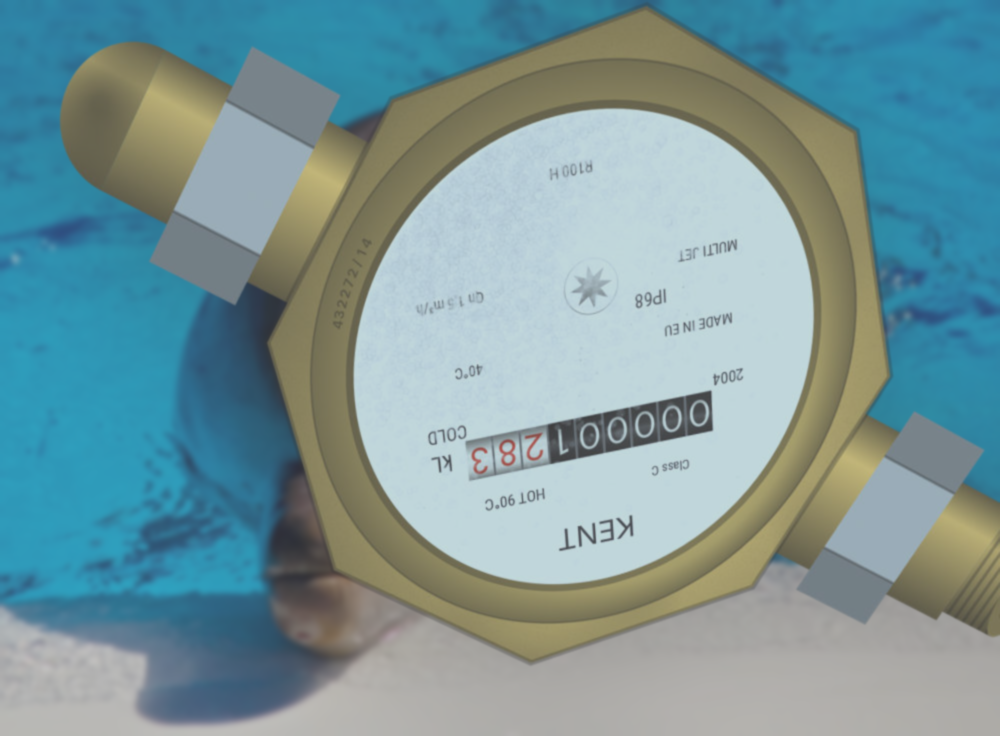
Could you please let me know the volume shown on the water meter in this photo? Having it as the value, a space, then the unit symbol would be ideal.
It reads 1.283 kL
